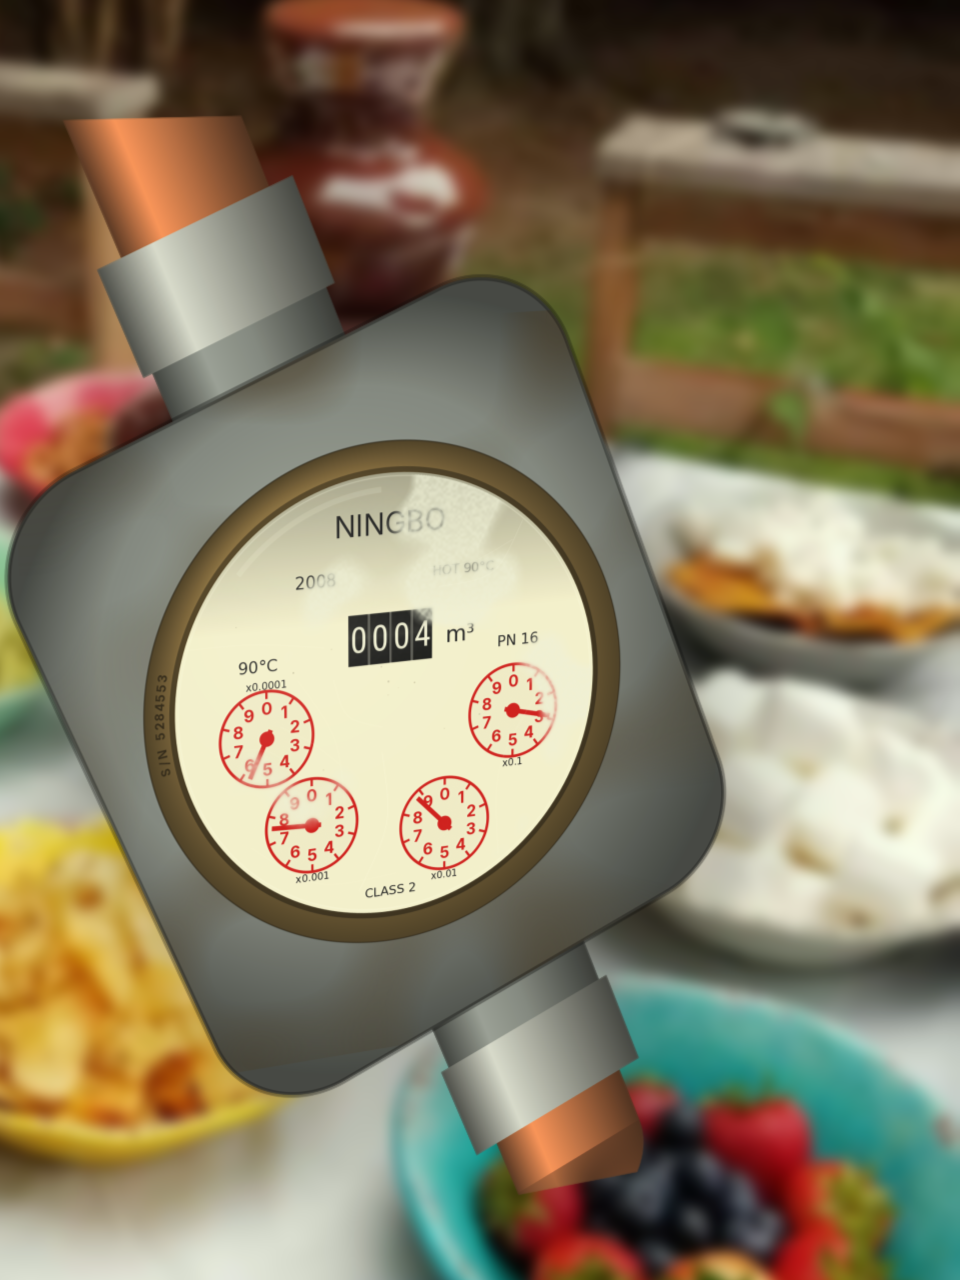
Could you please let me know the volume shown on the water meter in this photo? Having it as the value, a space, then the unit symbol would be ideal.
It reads 4.2875 m³
